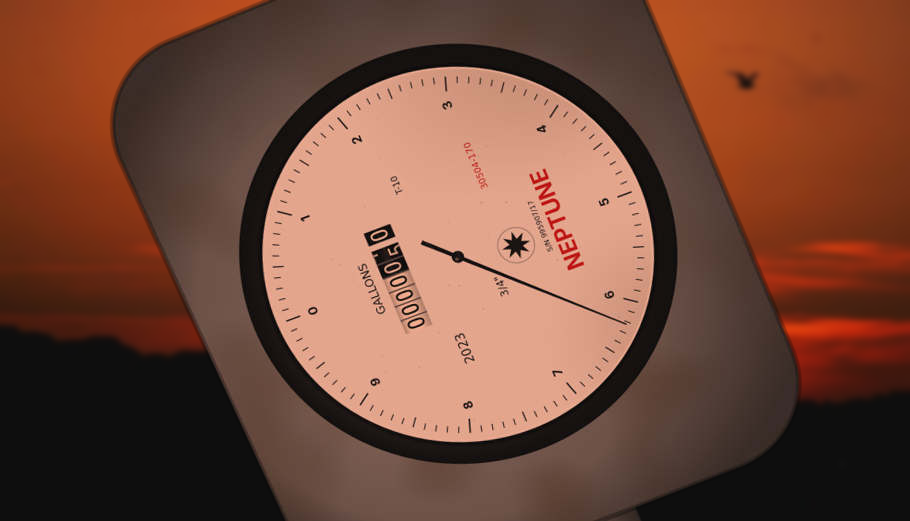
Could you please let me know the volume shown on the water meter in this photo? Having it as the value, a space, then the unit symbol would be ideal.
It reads 46.2 gal
